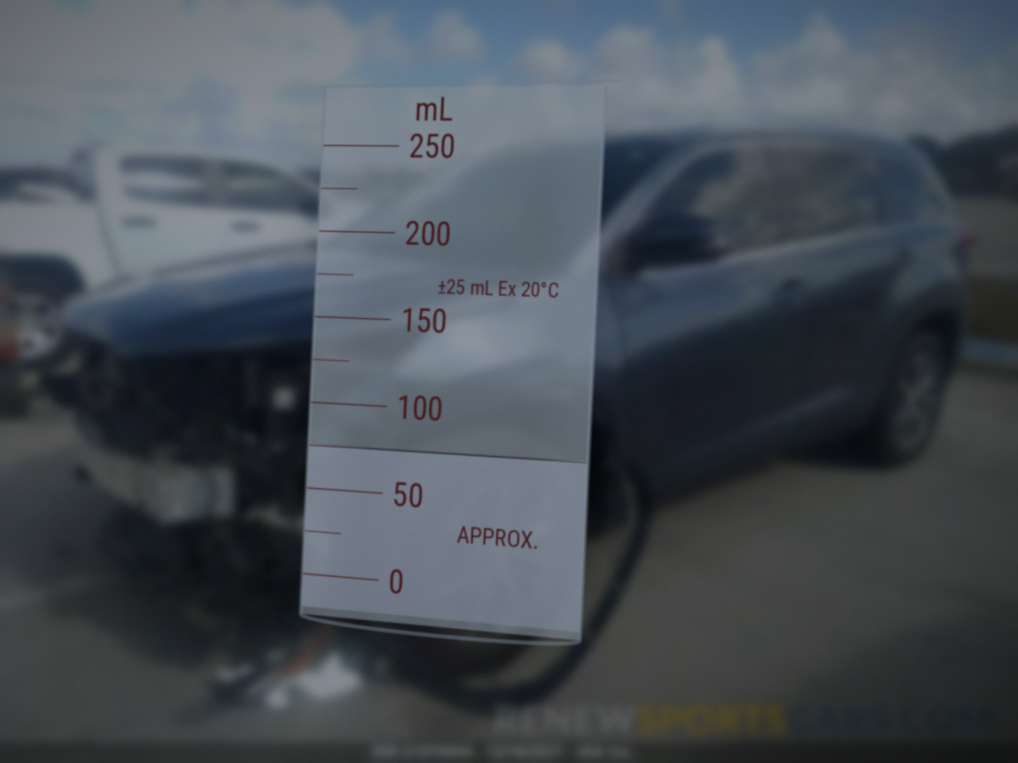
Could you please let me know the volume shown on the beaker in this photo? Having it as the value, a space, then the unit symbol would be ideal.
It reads 75 mL
